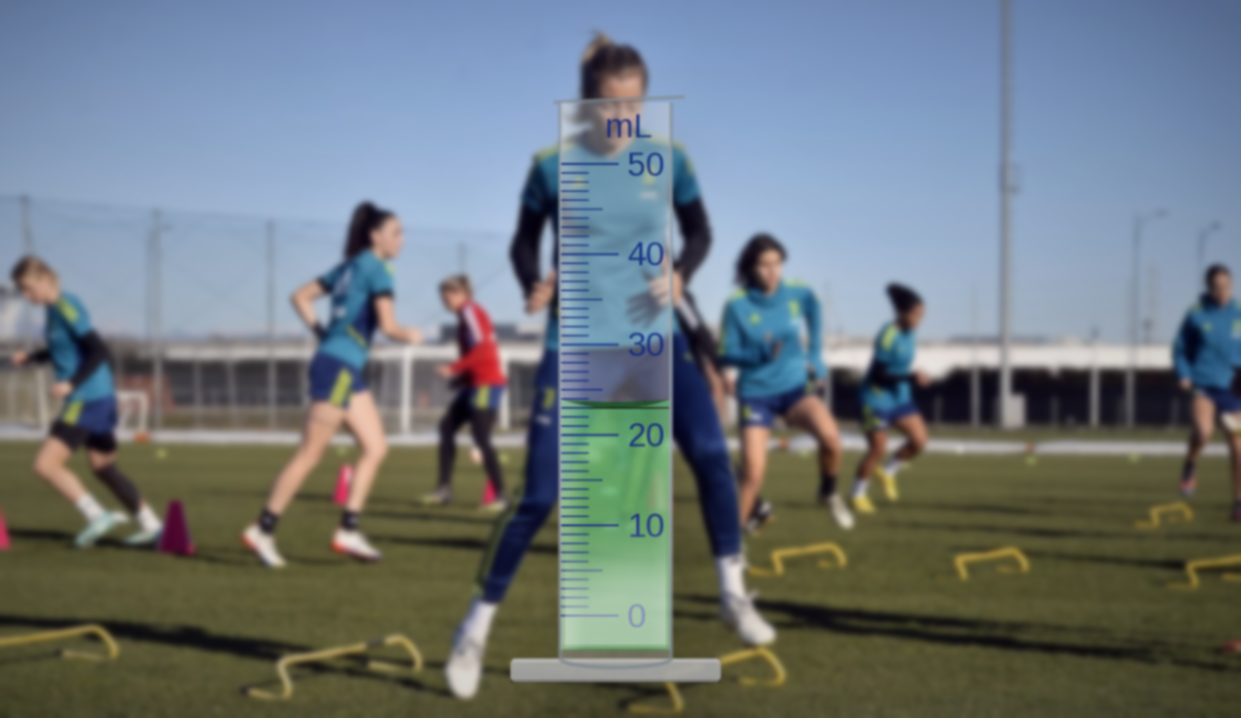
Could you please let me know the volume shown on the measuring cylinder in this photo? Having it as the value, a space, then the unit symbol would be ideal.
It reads 23 mL
